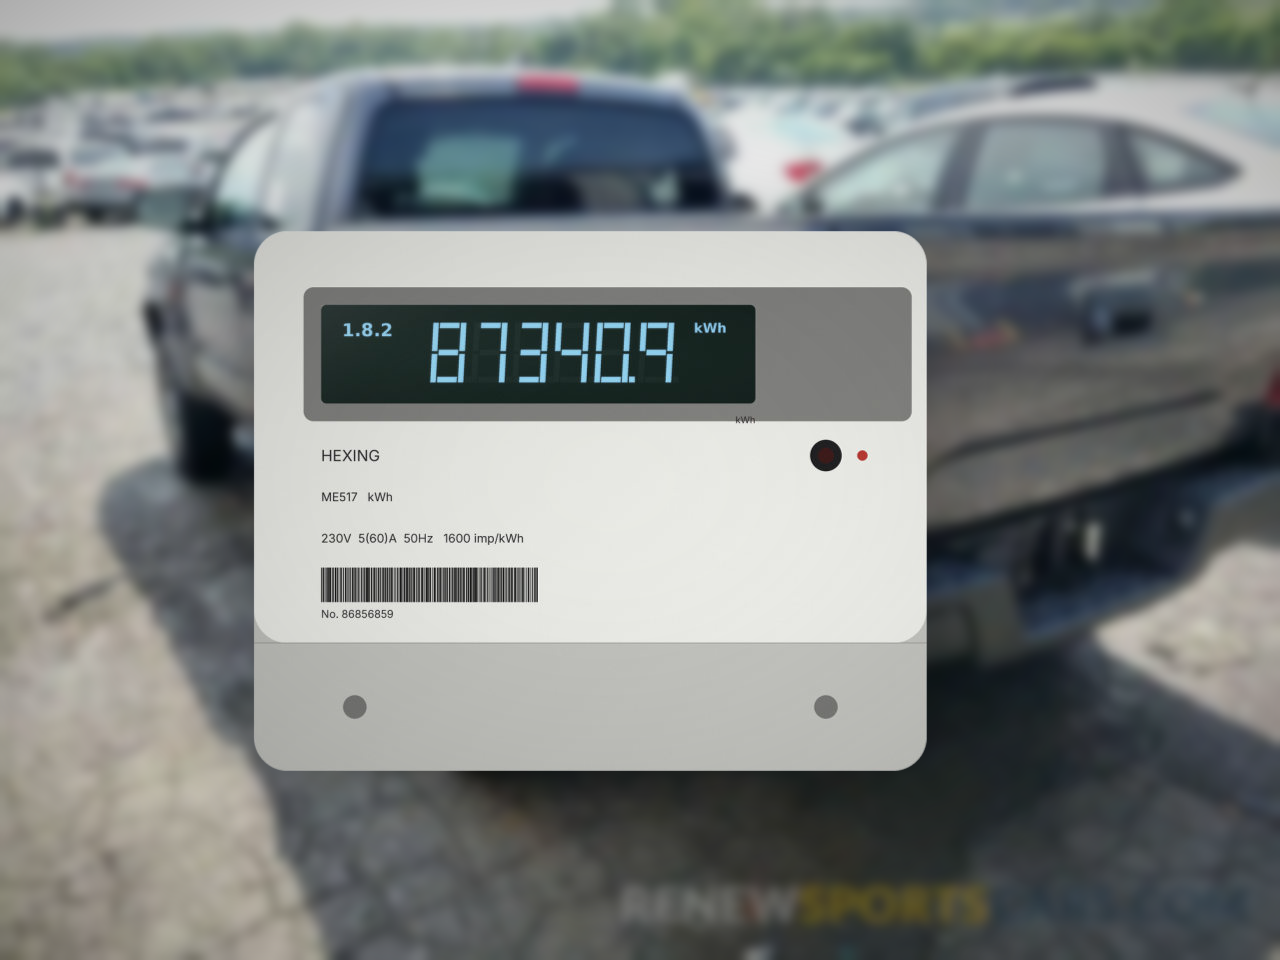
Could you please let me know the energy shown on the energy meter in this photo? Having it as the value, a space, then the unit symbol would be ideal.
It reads 87340.9 kWh
